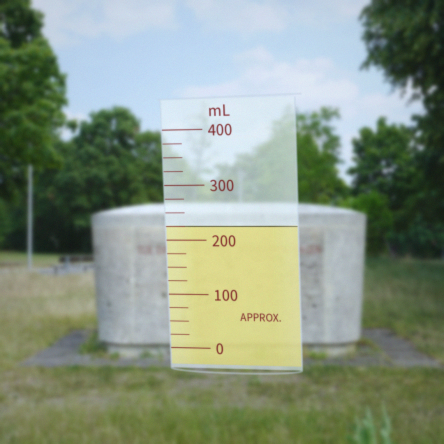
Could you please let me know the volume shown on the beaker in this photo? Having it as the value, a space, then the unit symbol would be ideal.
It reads 225 mL
